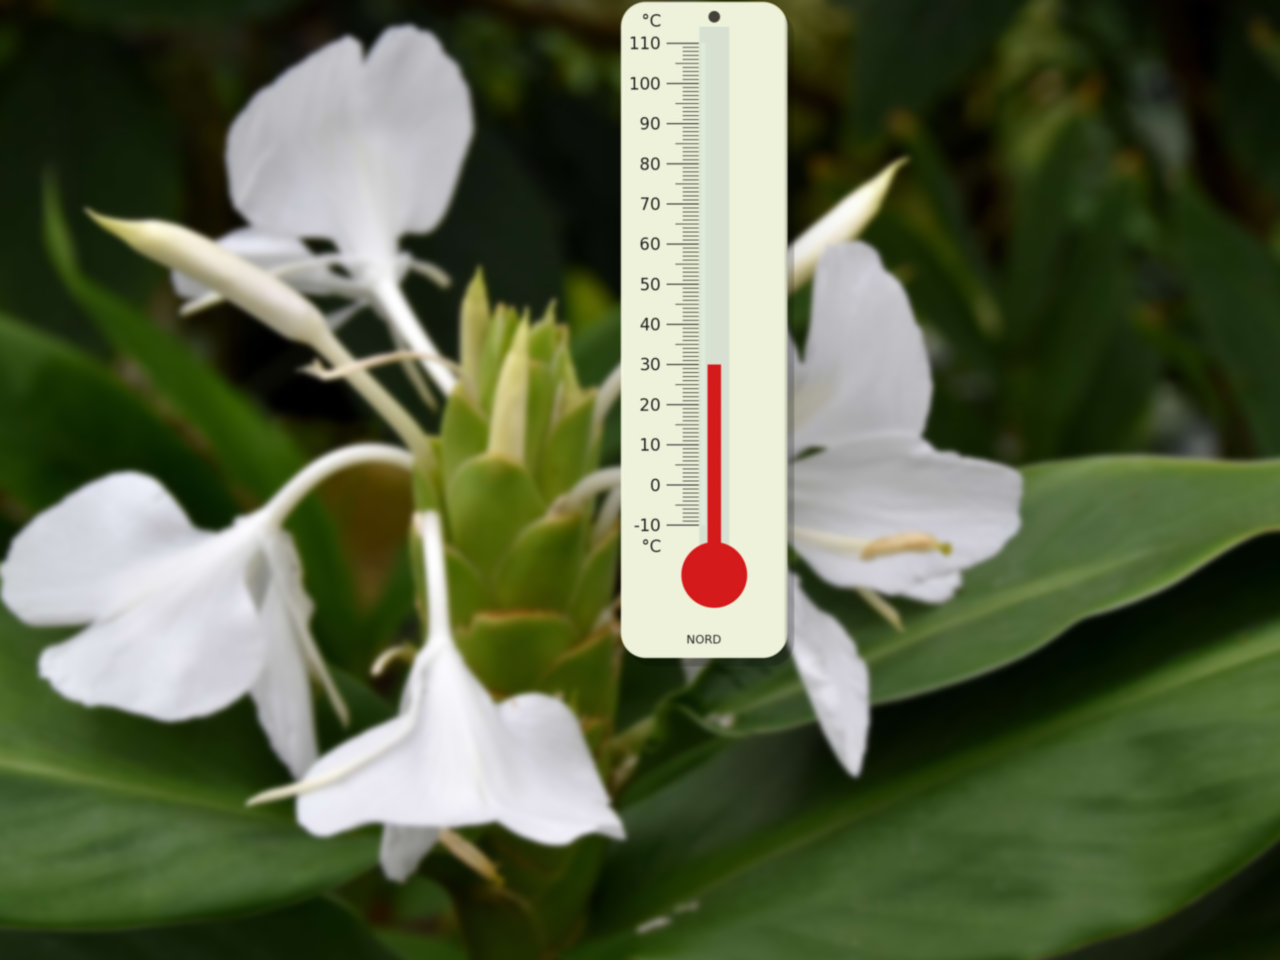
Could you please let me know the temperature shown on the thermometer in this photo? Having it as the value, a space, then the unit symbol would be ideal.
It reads 30 °C
